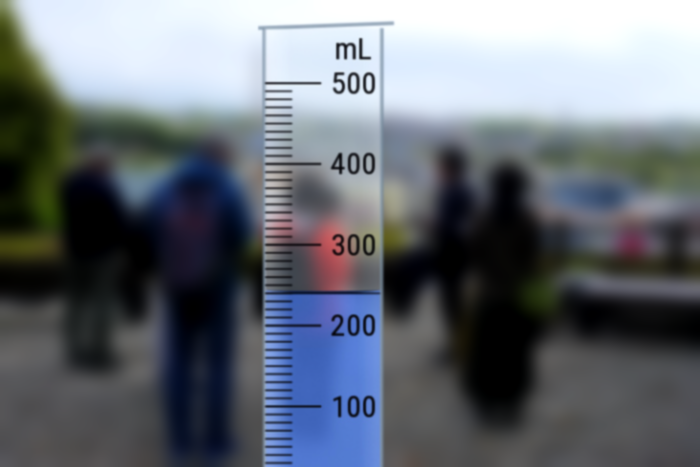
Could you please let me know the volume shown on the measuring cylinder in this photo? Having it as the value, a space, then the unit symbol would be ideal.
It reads 240 mL
